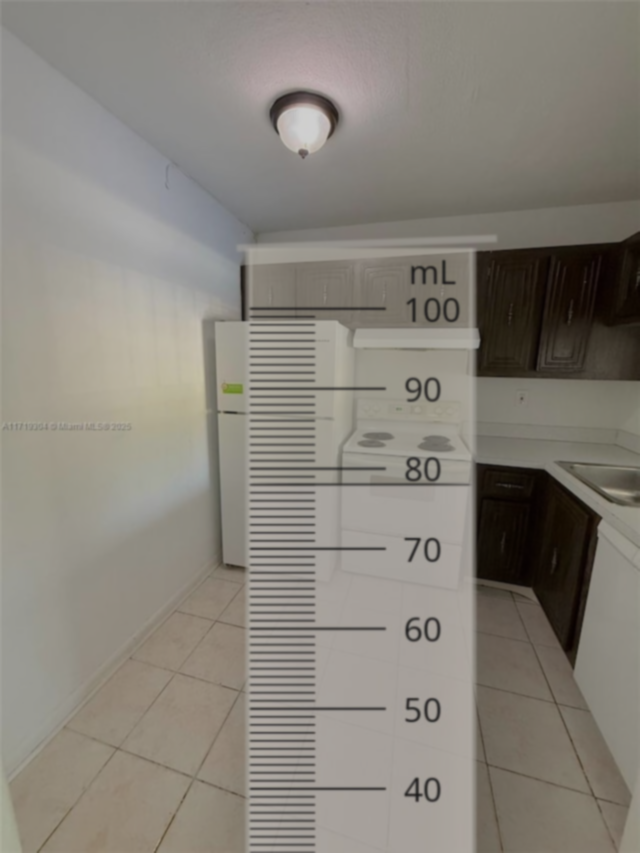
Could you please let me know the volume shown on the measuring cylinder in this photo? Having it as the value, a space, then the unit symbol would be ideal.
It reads 78 mL
